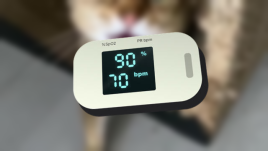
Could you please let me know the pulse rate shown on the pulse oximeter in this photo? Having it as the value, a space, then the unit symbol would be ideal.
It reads 70 bpm
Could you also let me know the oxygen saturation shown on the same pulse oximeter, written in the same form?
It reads 90 %
